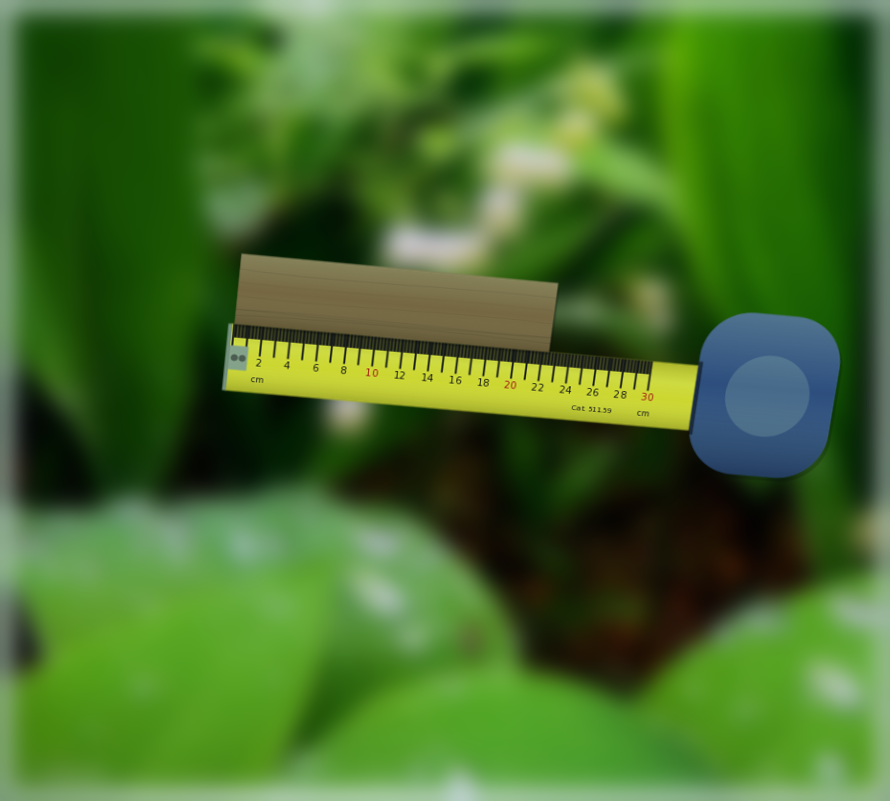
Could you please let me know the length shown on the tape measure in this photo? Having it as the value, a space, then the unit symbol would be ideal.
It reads 22.5 cm
